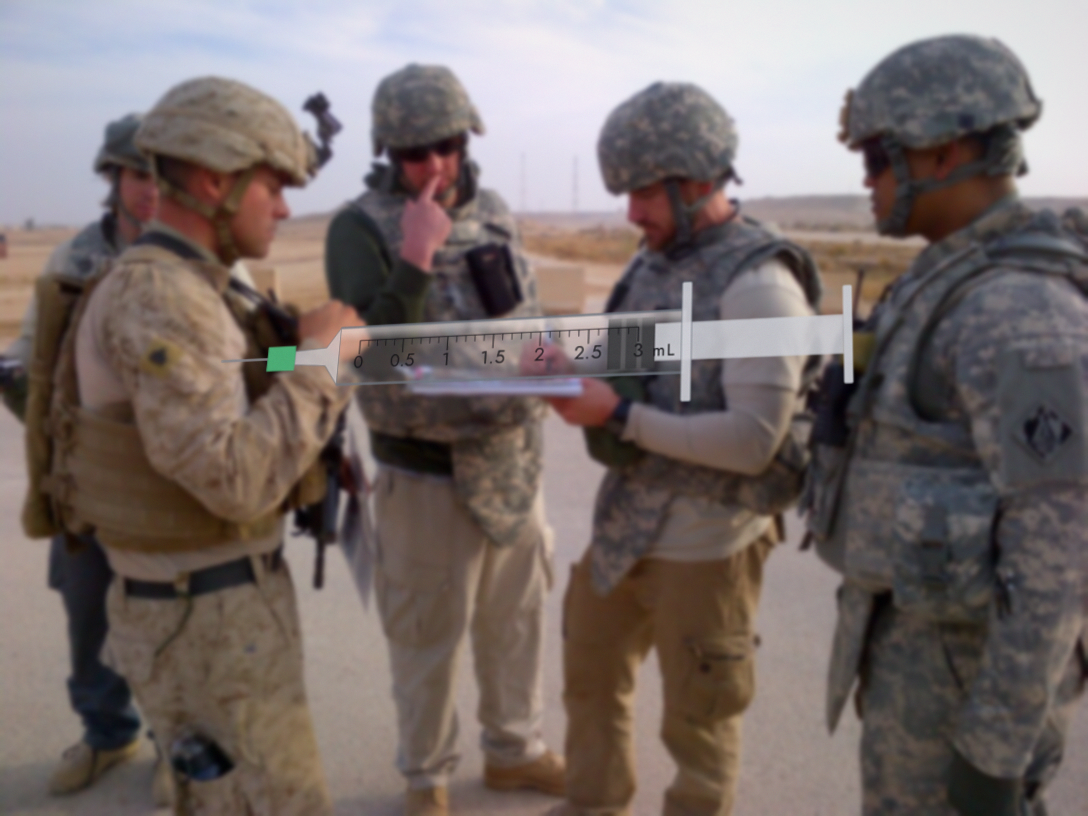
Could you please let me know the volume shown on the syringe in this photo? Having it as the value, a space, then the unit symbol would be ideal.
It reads 2.7 mL
